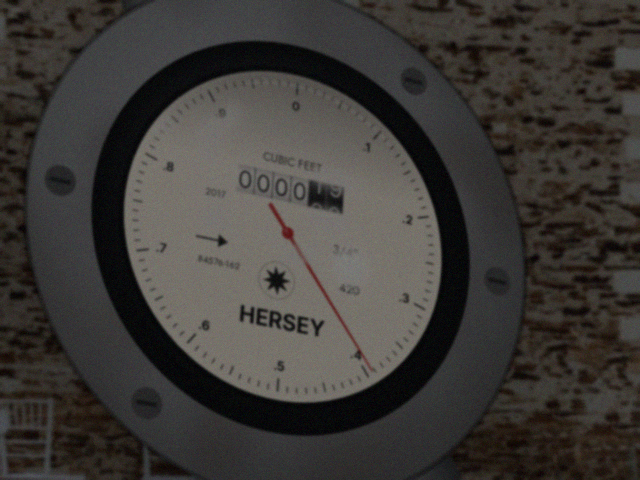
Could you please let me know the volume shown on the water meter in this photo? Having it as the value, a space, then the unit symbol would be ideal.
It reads 19.39 ft³
